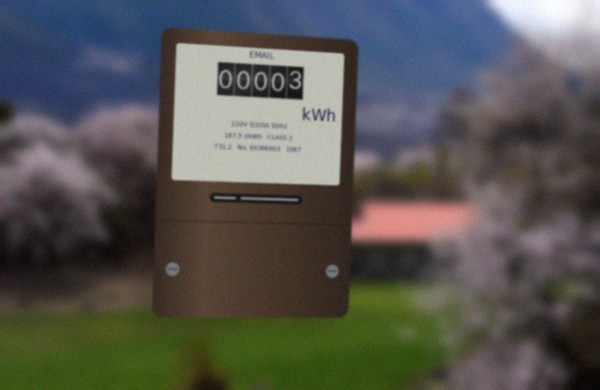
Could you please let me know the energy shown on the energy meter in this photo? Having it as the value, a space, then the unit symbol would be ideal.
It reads 3 kWh
